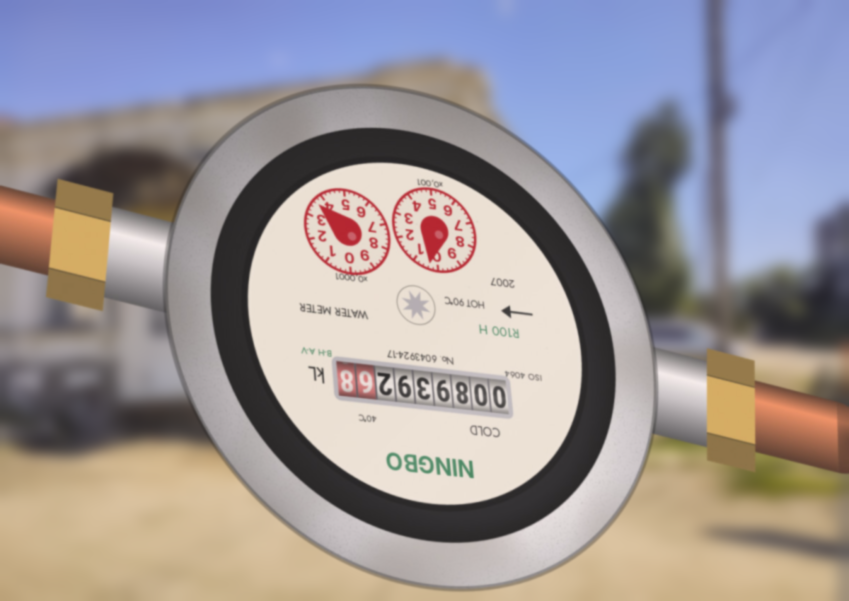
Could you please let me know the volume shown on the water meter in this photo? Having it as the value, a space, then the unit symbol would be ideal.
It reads 89392.6803 kL
